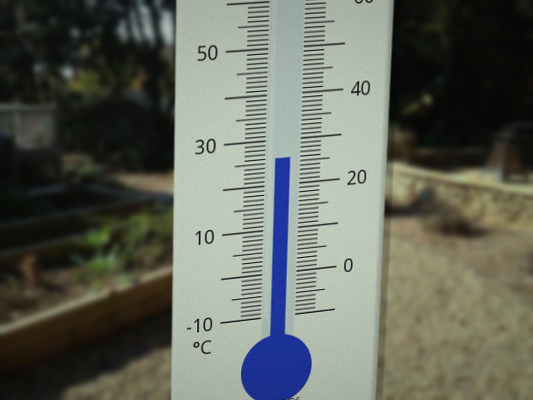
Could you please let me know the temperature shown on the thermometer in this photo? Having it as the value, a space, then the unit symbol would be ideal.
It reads 26 °C
